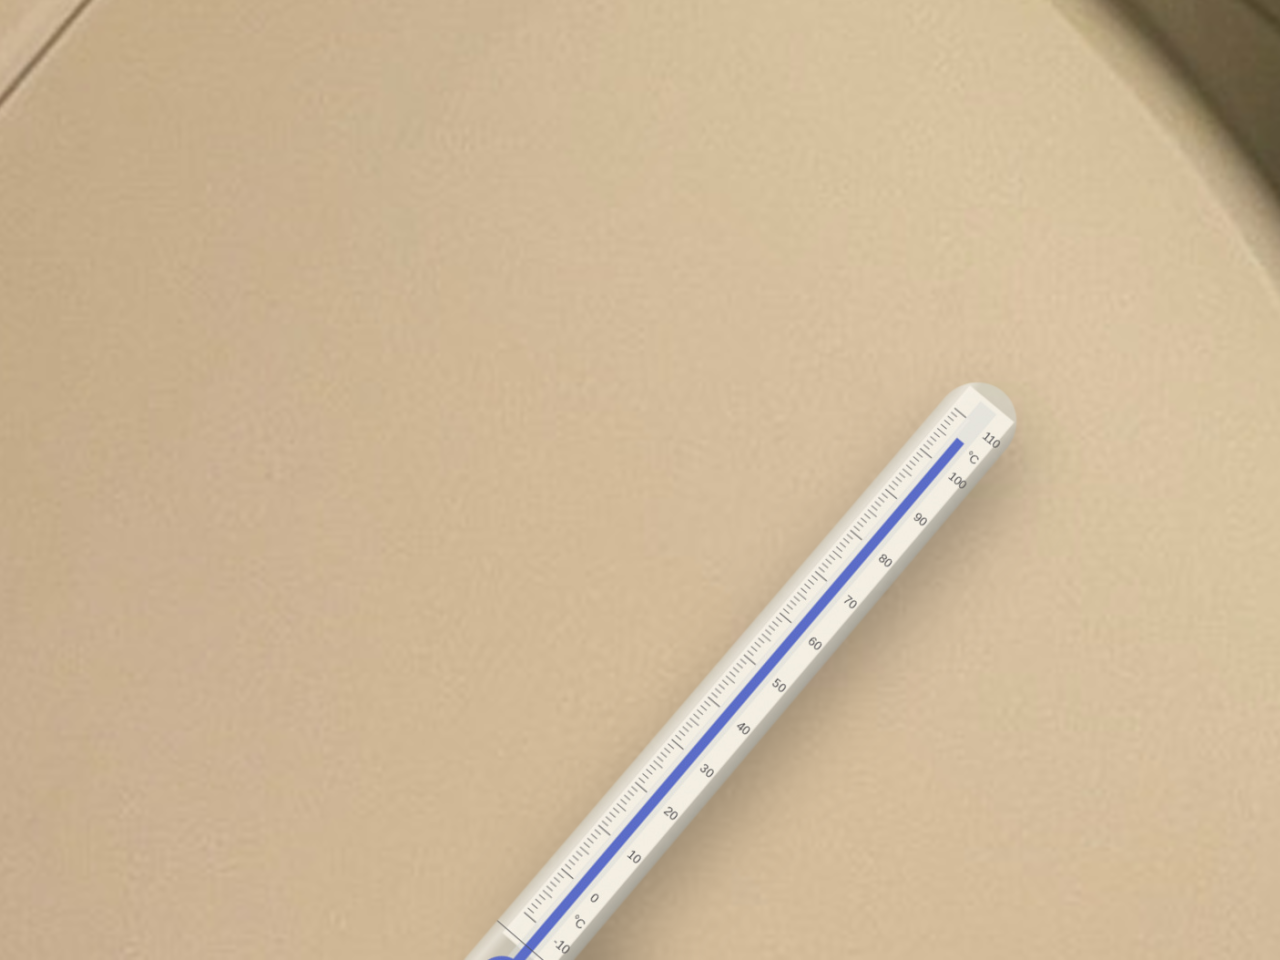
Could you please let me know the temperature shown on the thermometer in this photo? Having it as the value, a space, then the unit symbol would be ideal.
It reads 106 °C
